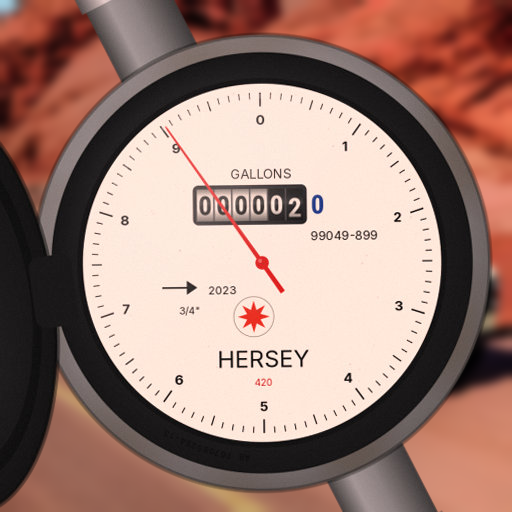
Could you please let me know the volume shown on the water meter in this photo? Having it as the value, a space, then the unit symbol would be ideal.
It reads 19.0 gal
